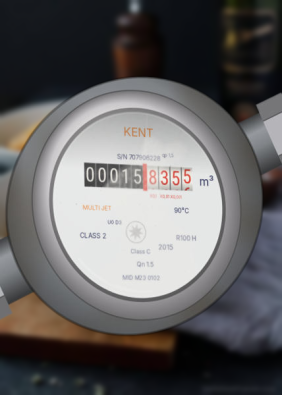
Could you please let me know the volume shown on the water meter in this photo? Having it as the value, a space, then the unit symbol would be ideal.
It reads 15.8355 m³
